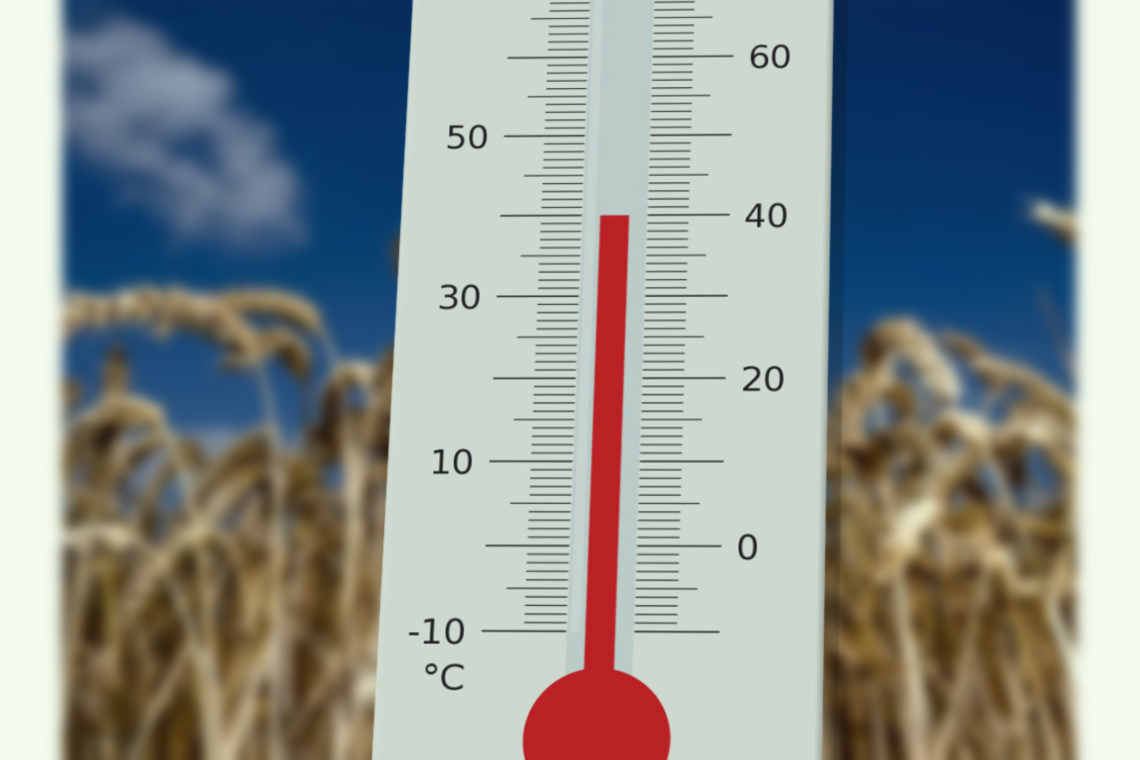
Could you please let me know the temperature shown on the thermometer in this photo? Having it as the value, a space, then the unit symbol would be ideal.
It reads 40 °C
